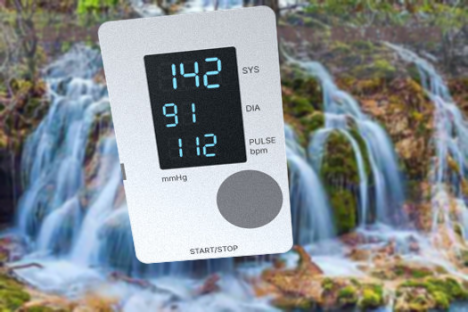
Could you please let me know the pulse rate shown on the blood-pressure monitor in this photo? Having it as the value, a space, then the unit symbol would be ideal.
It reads 112 bpm
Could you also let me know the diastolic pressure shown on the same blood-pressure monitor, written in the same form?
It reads 91 mmHg
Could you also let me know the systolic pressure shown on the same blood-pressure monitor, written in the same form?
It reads 142 mmHg
